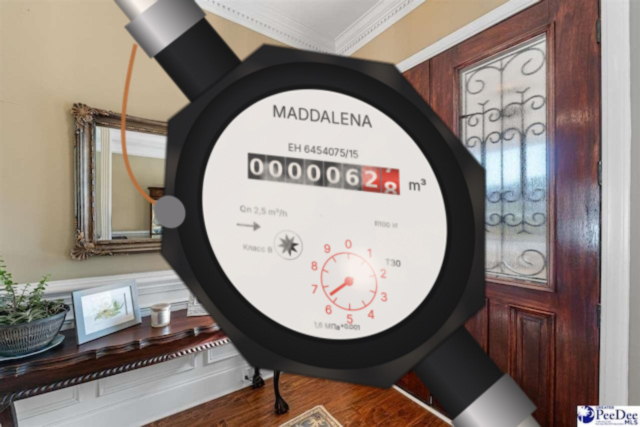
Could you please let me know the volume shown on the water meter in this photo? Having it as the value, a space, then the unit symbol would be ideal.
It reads 6.276 m³
